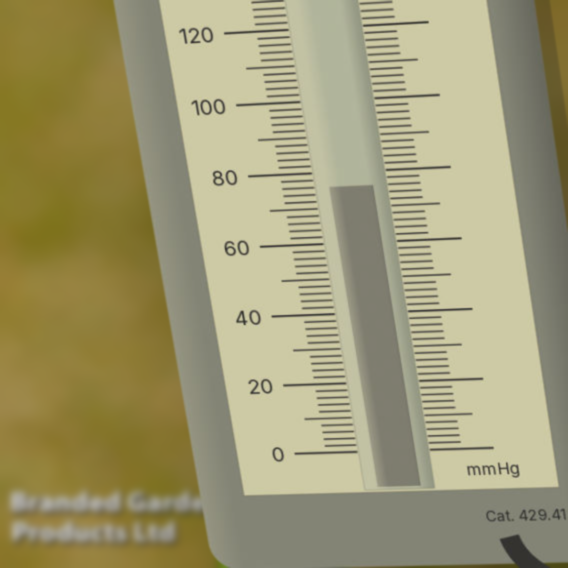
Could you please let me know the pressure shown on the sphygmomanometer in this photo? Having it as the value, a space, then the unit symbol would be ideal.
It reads 76 mmHg
